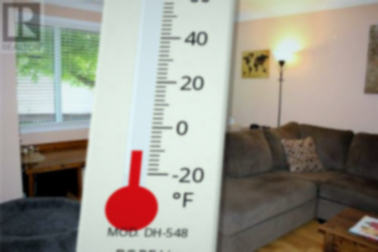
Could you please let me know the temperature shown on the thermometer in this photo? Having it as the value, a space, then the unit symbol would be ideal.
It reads -10 °F
